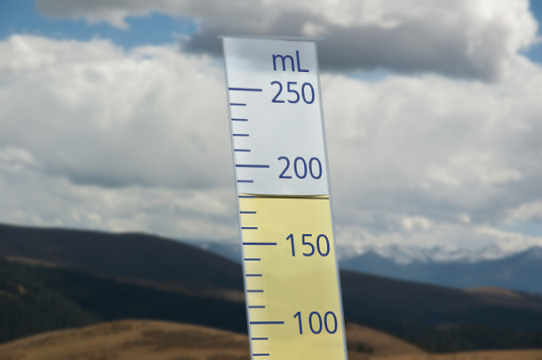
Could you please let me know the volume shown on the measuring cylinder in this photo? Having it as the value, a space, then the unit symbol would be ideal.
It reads 180 mL
